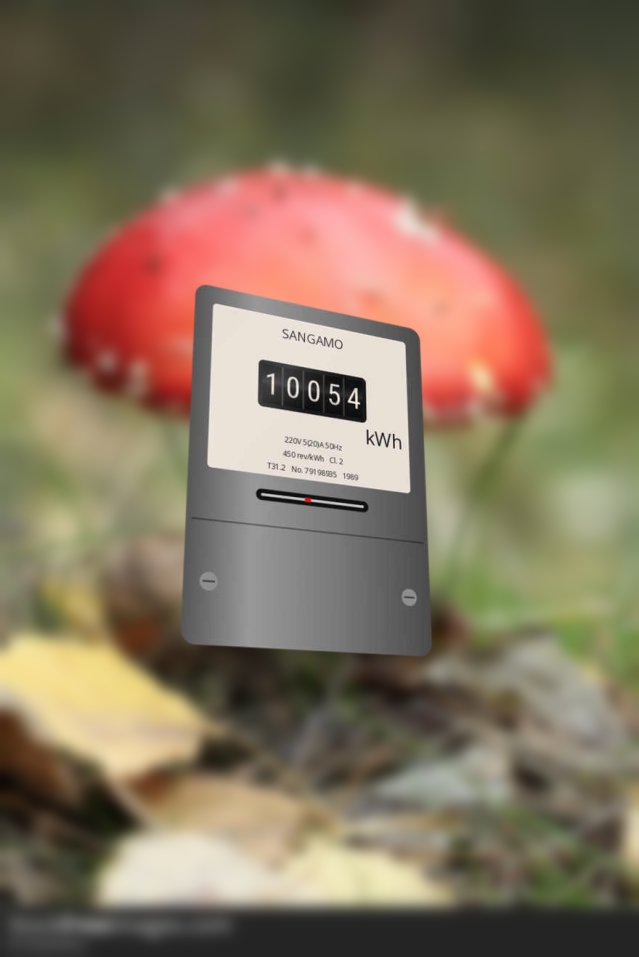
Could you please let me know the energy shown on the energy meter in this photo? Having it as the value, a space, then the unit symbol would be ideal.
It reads 10054 kWh
